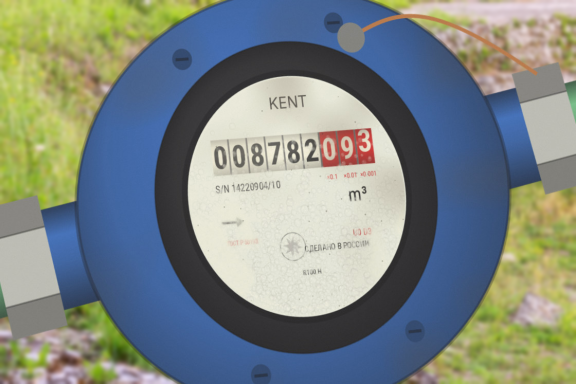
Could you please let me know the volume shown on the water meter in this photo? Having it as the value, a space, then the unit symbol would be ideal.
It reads 8782.093 m³
